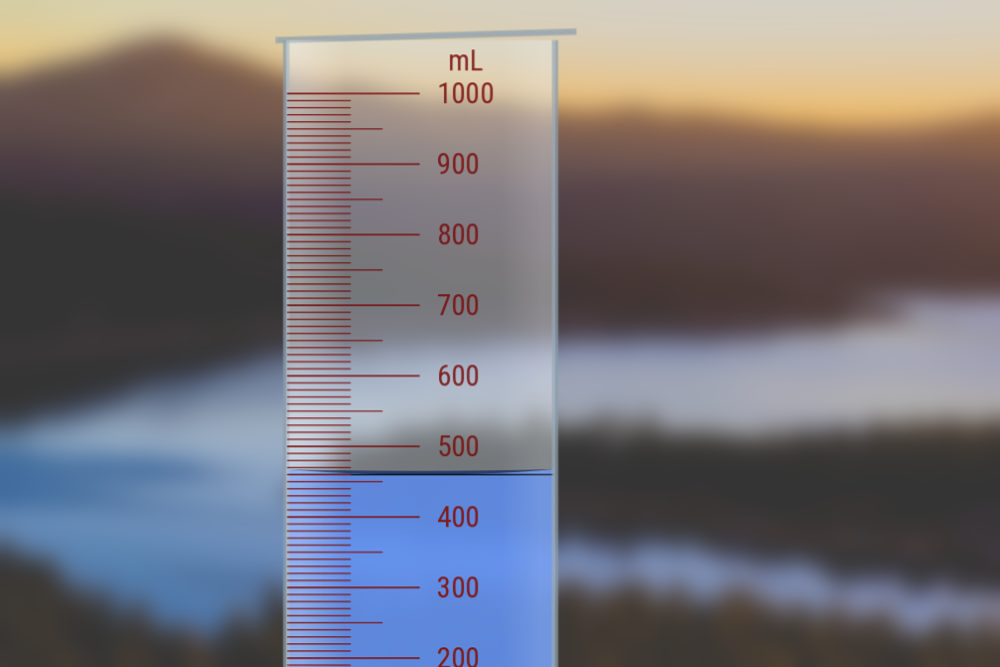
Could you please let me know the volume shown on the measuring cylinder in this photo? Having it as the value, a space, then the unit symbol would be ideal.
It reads 460 mL
